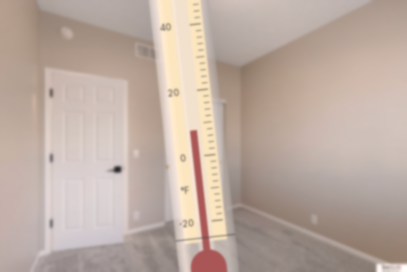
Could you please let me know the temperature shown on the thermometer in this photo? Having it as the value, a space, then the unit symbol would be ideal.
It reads 8 °F
